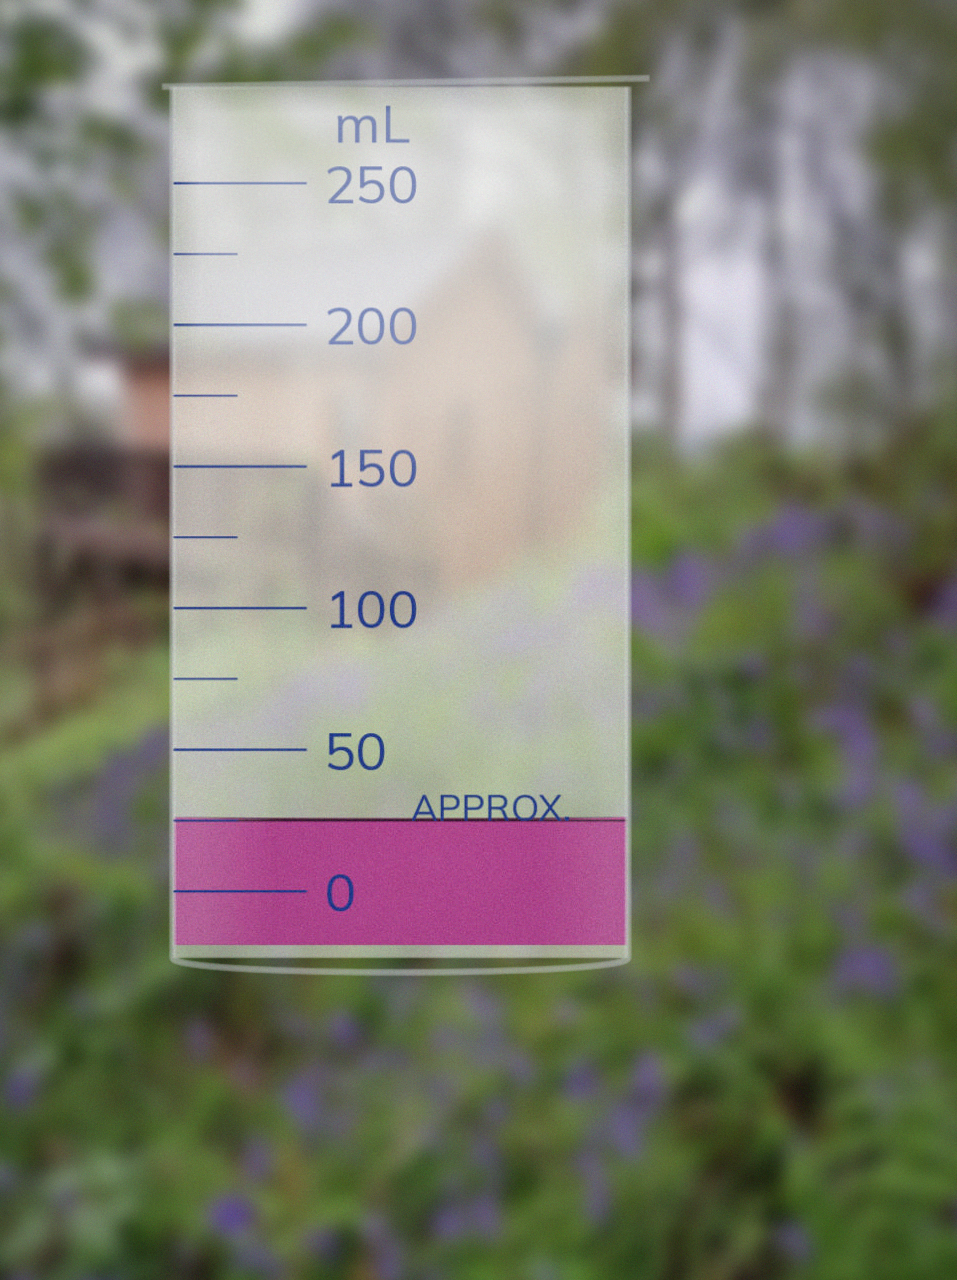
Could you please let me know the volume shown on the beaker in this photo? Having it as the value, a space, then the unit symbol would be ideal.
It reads 25 mL
